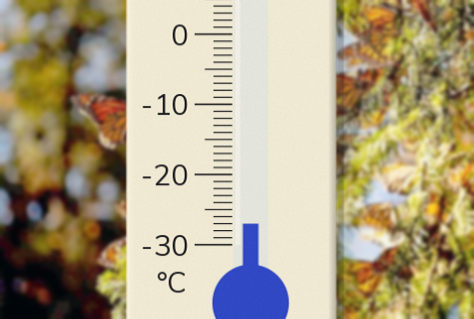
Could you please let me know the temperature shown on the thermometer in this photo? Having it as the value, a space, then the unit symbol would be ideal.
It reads -27 °C
